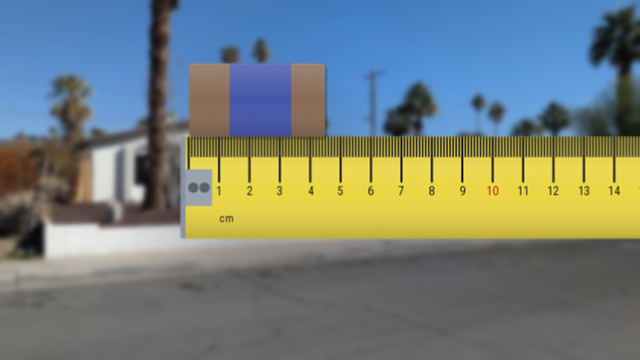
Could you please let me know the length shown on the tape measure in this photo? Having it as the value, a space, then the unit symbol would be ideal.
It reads 4.5 cm
